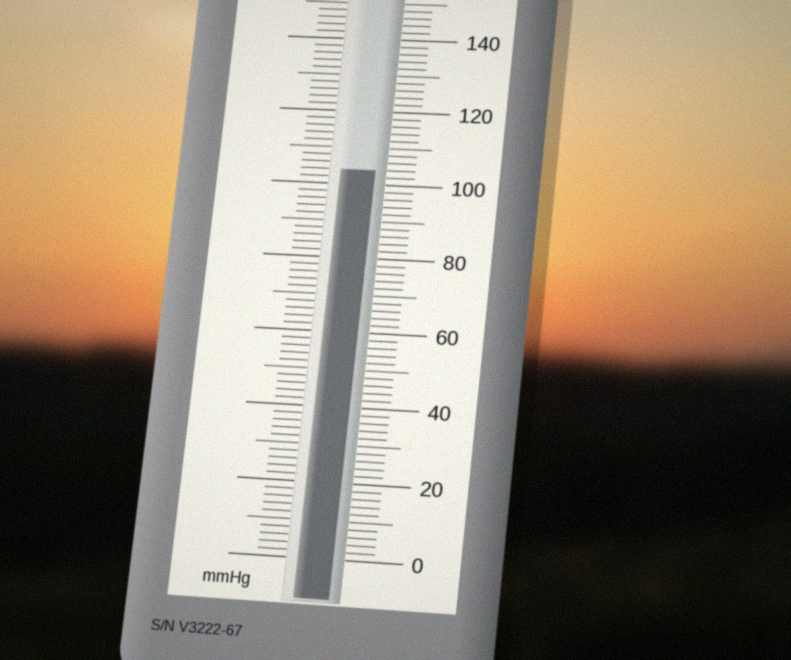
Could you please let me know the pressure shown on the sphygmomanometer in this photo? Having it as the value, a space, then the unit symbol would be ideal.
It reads 104 mmHg
